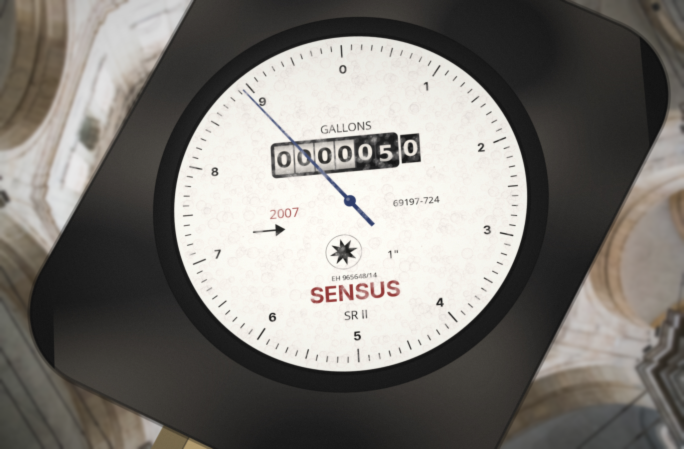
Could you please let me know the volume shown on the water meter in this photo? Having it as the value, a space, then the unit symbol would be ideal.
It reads 48.9 gal
